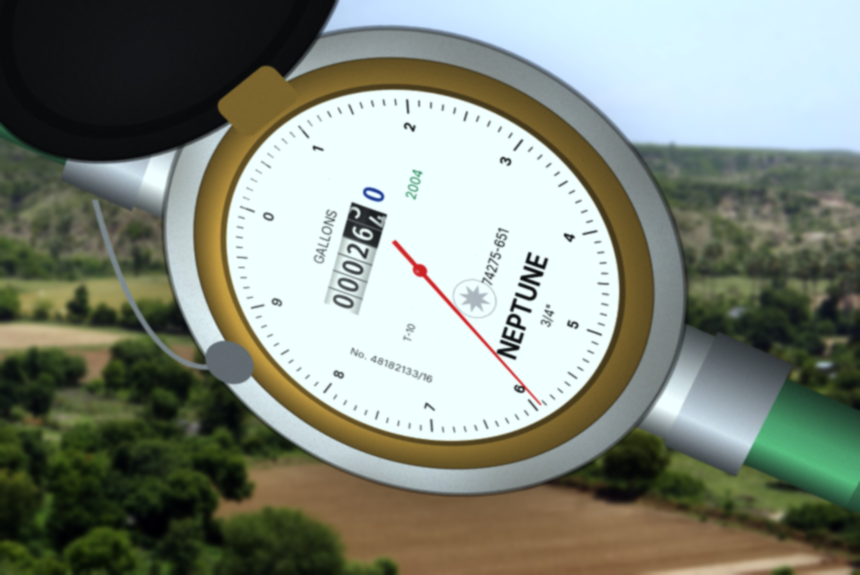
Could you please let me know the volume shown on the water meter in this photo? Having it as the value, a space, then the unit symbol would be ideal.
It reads 2635.9 gal
